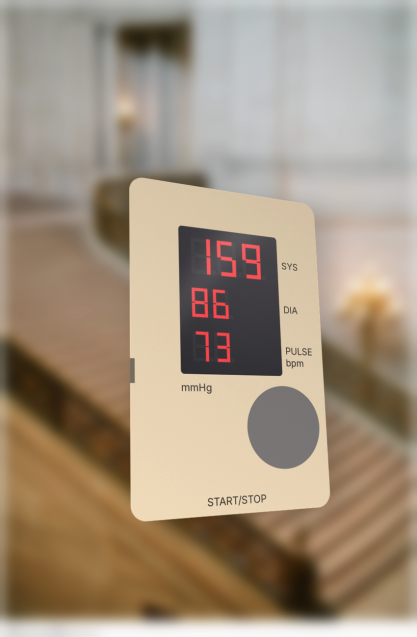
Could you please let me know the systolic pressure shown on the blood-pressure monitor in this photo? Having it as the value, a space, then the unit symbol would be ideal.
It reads 159 mmHg
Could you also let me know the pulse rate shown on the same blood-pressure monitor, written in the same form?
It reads 73 bpm
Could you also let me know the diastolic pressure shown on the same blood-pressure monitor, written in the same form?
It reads 86 mmHg
